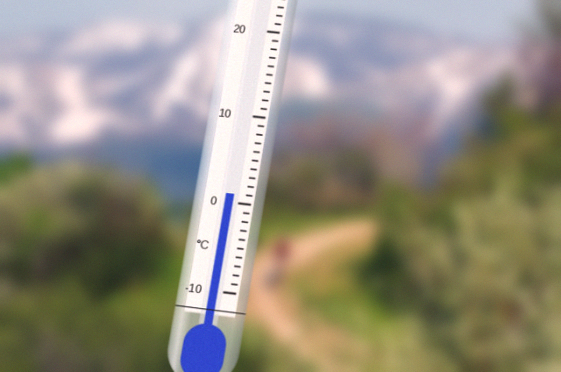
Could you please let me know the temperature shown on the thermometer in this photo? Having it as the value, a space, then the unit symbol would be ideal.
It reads 1 °C
